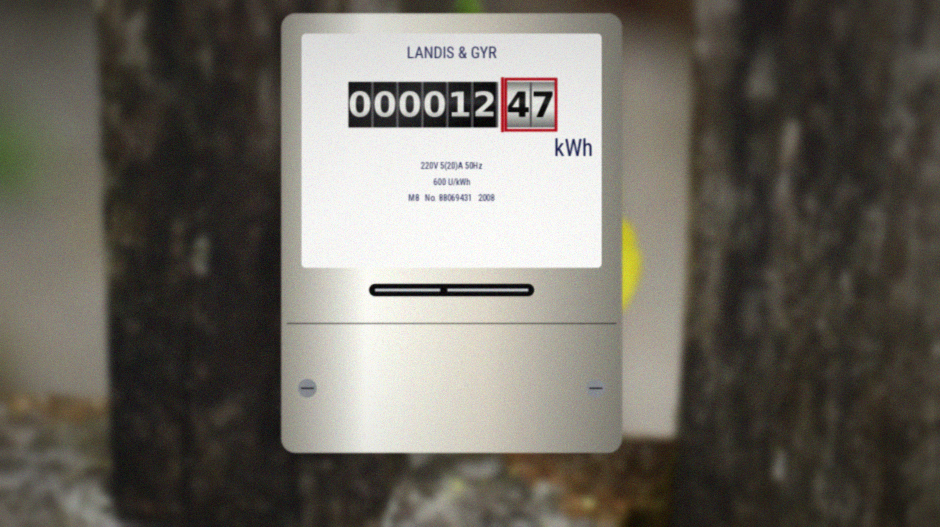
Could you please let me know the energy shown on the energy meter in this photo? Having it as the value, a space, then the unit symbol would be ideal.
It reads 12.47 kWh
